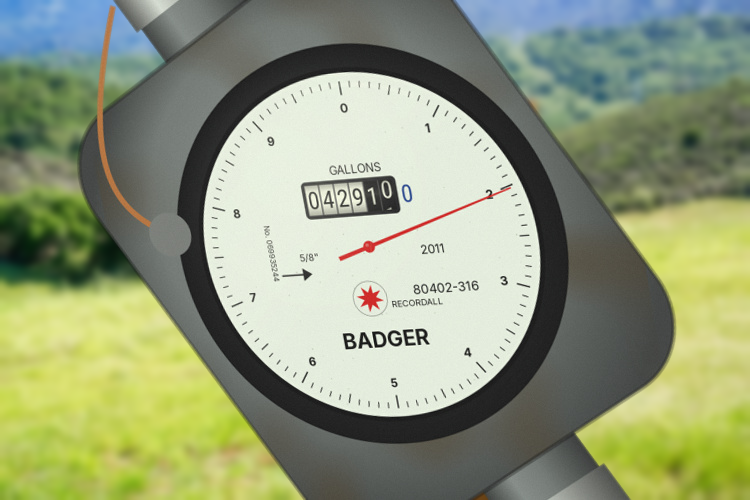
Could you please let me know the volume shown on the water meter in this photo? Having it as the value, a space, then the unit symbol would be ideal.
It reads 429102.0 gal
